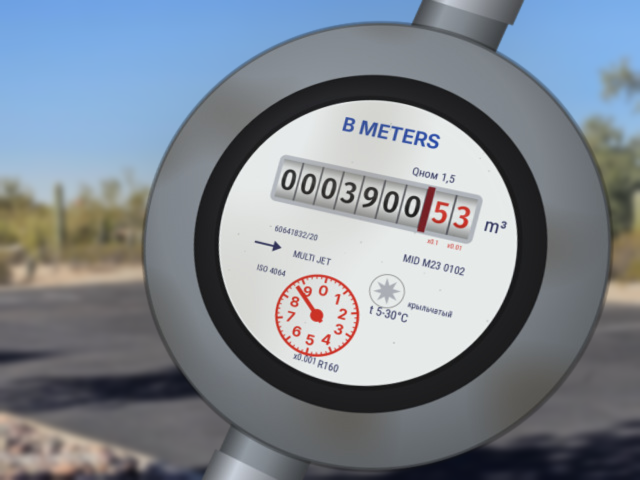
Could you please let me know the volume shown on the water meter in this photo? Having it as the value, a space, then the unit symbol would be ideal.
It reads 3900.538 m³
